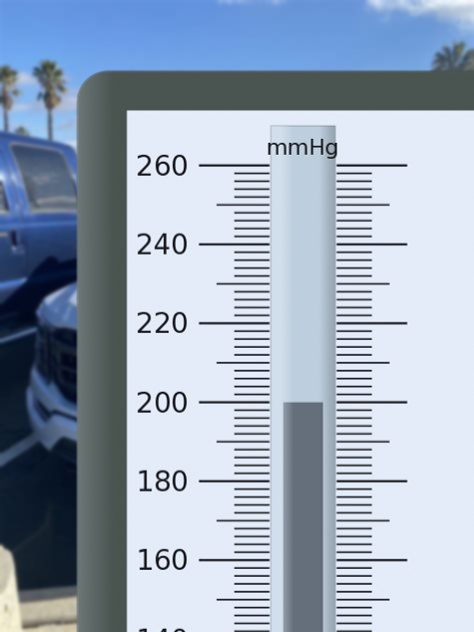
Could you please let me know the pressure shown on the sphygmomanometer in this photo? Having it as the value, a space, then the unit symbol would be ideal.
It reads 200 mmHg
